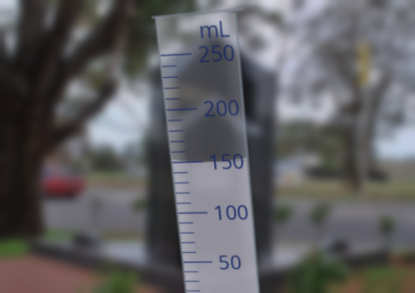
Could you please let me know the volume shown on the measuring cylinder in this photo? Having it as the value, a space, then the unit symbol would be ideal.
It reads 150 mL
